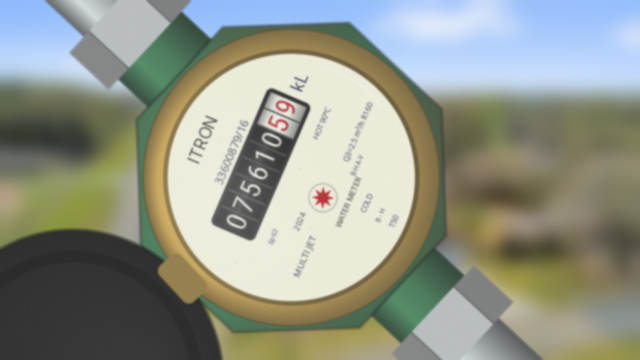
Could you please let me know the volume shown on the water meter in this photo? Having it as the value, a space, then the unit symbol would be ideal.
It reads 75610.59 kL
